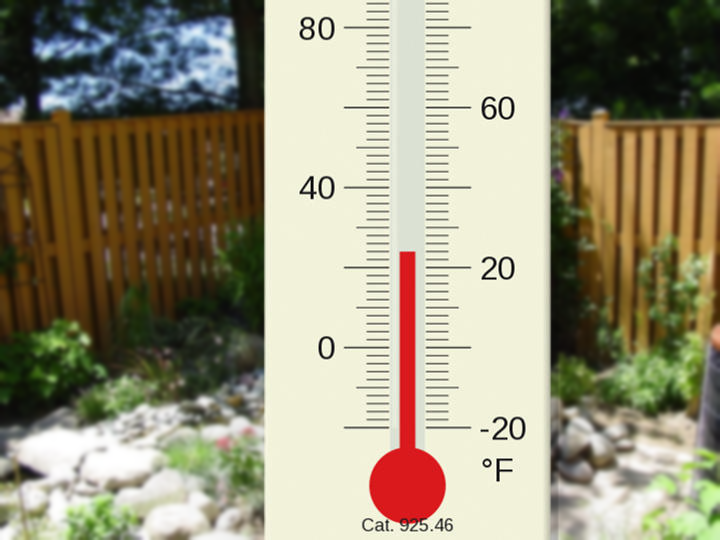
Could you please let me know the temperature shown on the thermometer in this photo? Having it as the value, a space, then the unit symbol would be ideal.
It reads 24 °F
